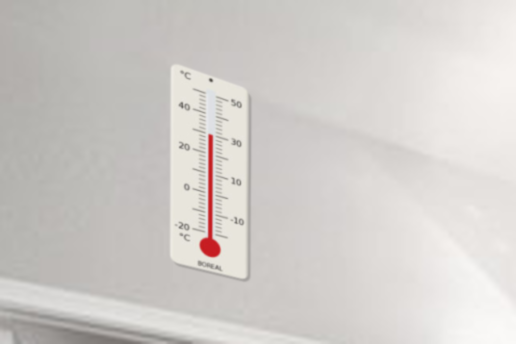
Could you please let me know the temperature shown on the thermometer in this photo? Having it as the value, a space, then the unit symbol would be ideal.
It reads 30 °C
